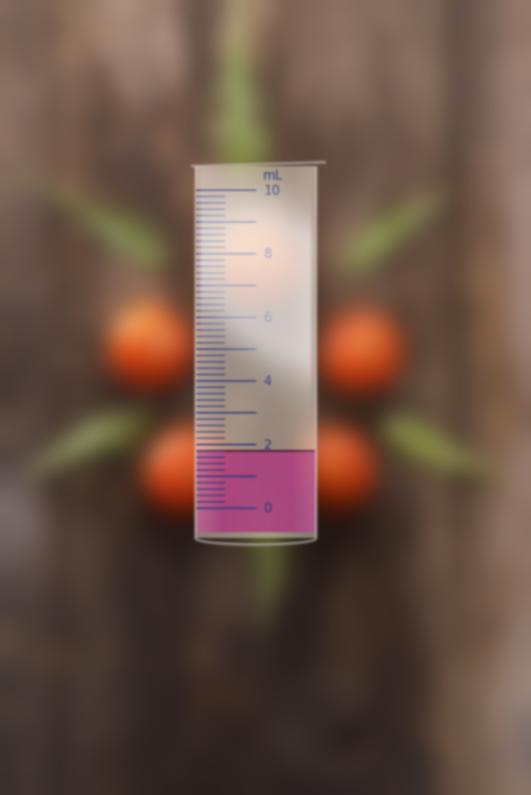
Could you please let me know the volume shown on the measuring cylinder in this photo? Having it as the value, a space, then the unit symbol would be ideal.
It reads 1.8 mL
